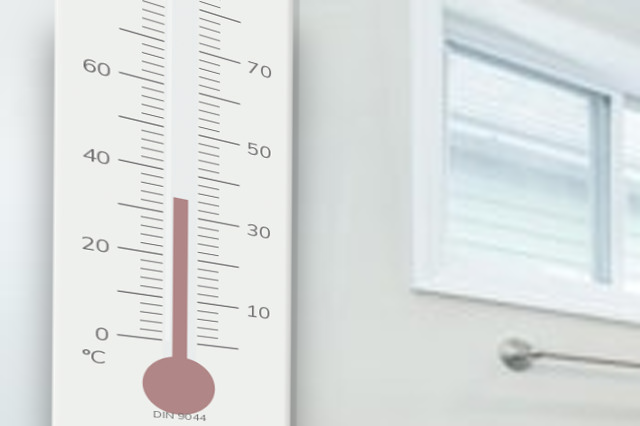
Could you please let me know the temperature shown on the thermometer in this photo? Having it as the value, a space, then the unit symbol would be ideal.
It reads 34 °C
